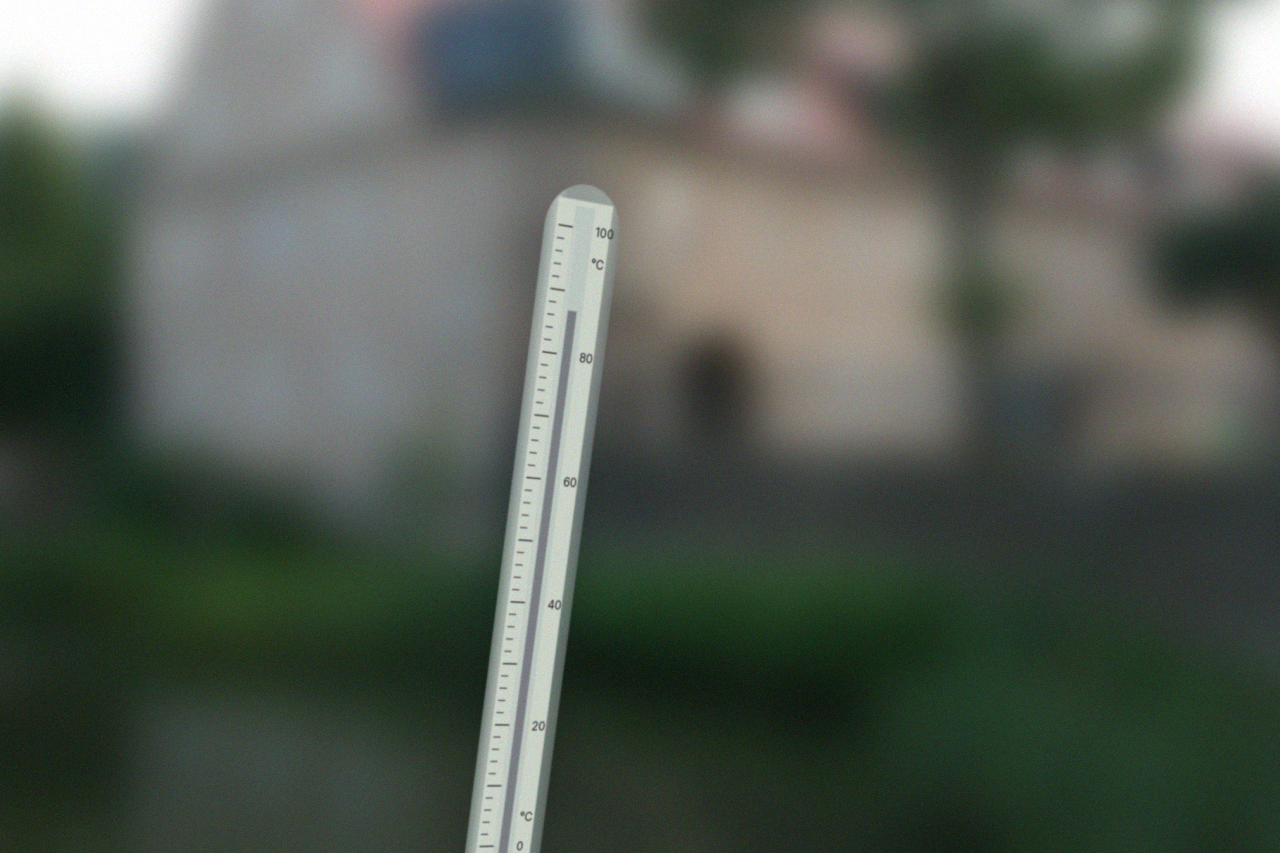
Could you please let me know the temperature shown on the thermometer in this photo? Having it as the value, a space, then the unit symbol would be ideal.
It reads 87 °C
